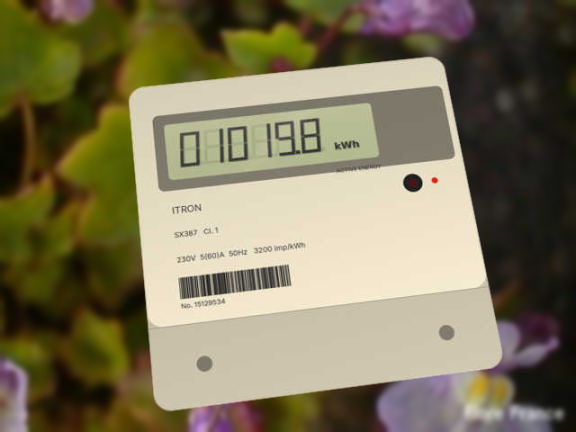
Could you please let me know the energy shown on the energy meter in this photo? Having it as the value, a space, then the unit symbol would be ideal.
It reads 1019.8 kWh
